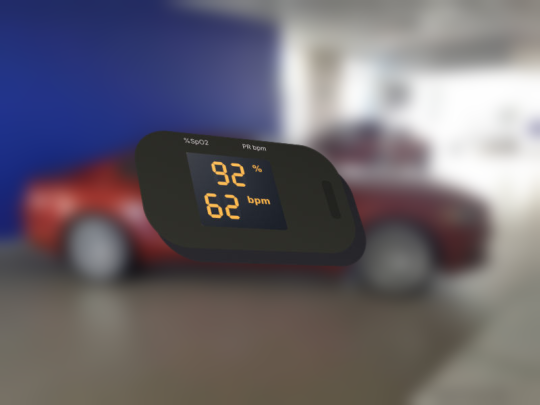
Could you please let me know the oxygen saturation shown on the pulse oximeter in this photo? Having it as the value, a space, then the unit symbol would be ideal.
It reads 92 %
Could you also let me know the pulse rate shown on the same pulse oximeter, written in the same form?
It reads 62 bpm
